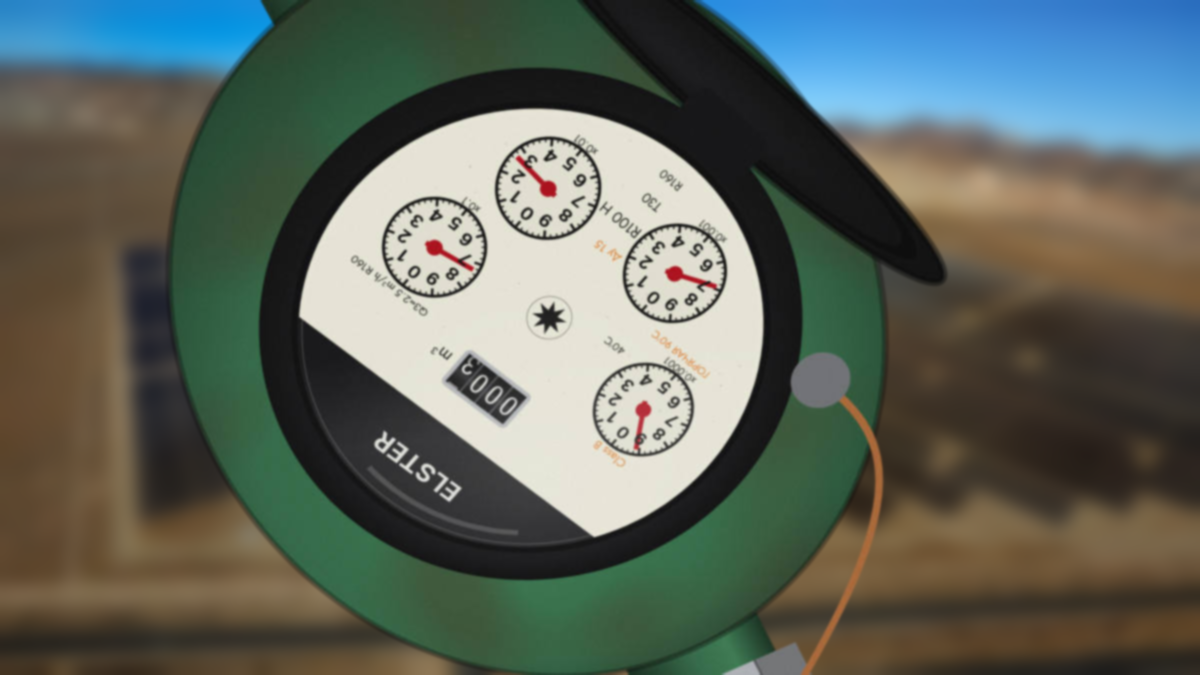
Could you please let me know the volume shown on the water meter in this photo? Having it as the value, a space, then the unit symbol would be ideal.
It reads 2.7269 m³
